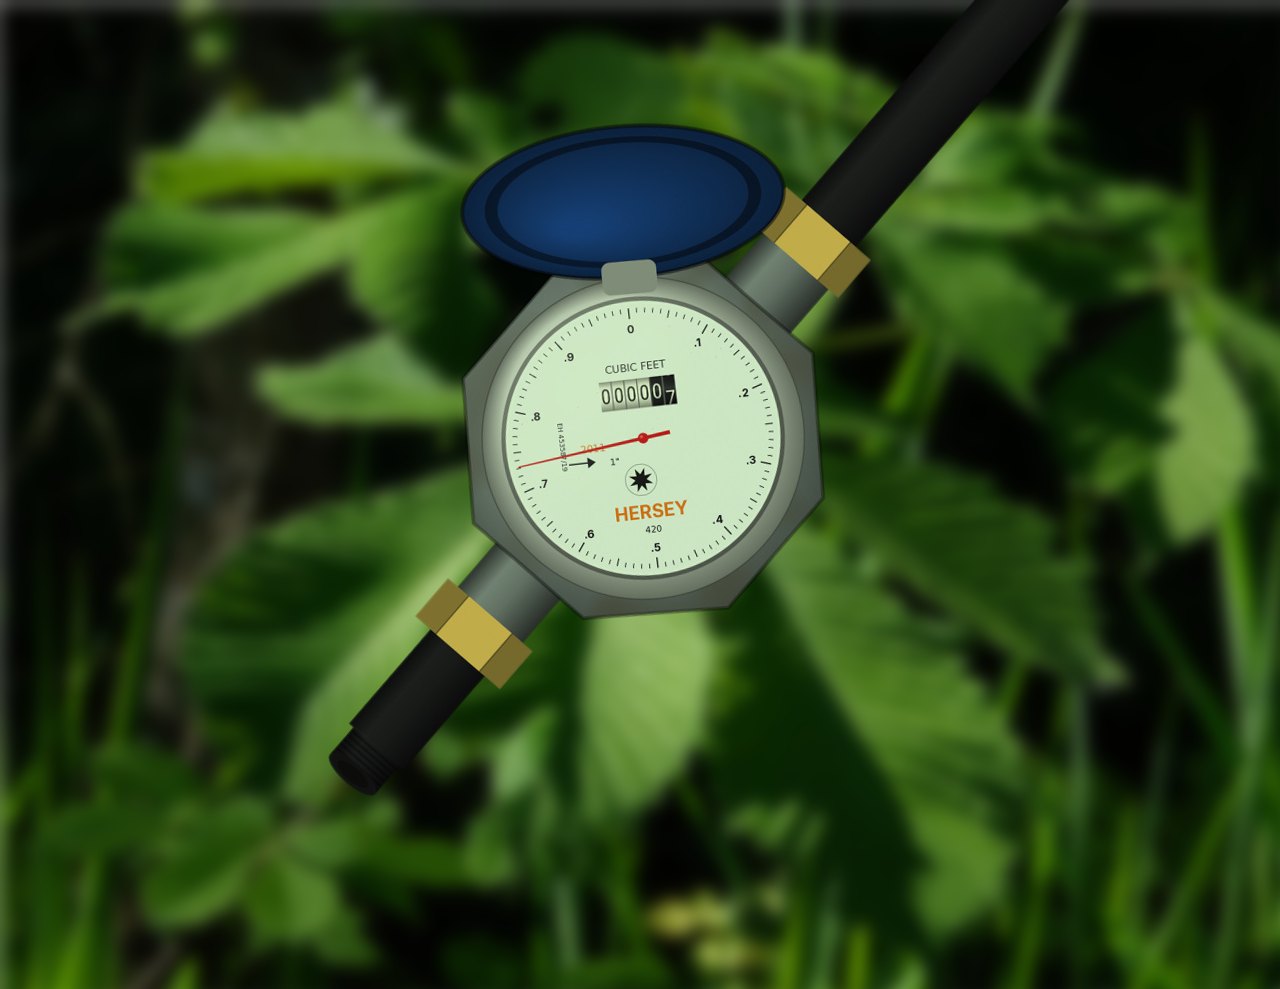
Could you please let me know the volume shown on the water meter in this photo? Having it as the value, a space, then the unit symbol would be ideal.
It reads 6.73 ft³
